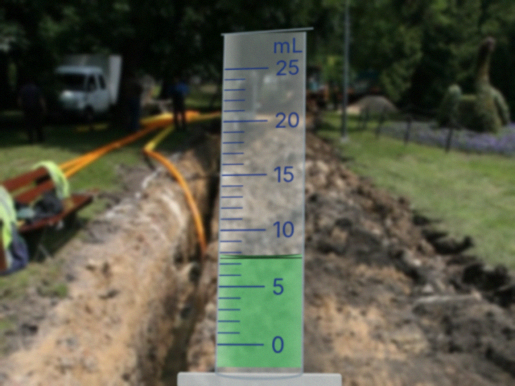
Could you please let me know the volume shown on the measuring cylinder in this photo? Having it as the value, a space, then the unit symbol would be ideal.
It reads 7.5 mL
